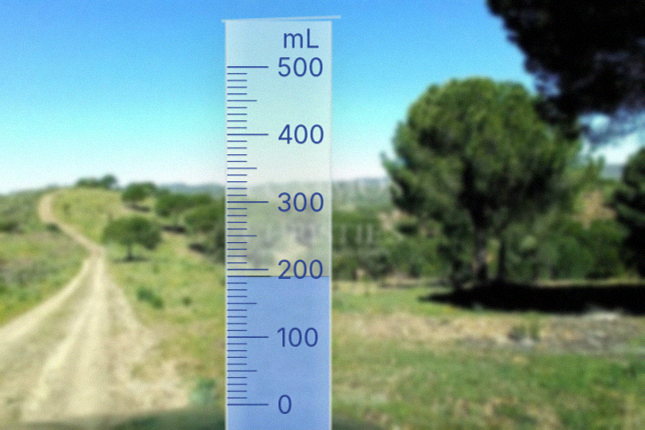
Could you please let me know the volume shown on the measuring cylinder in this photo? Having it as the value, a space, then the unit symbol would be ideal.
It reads 190 mL
